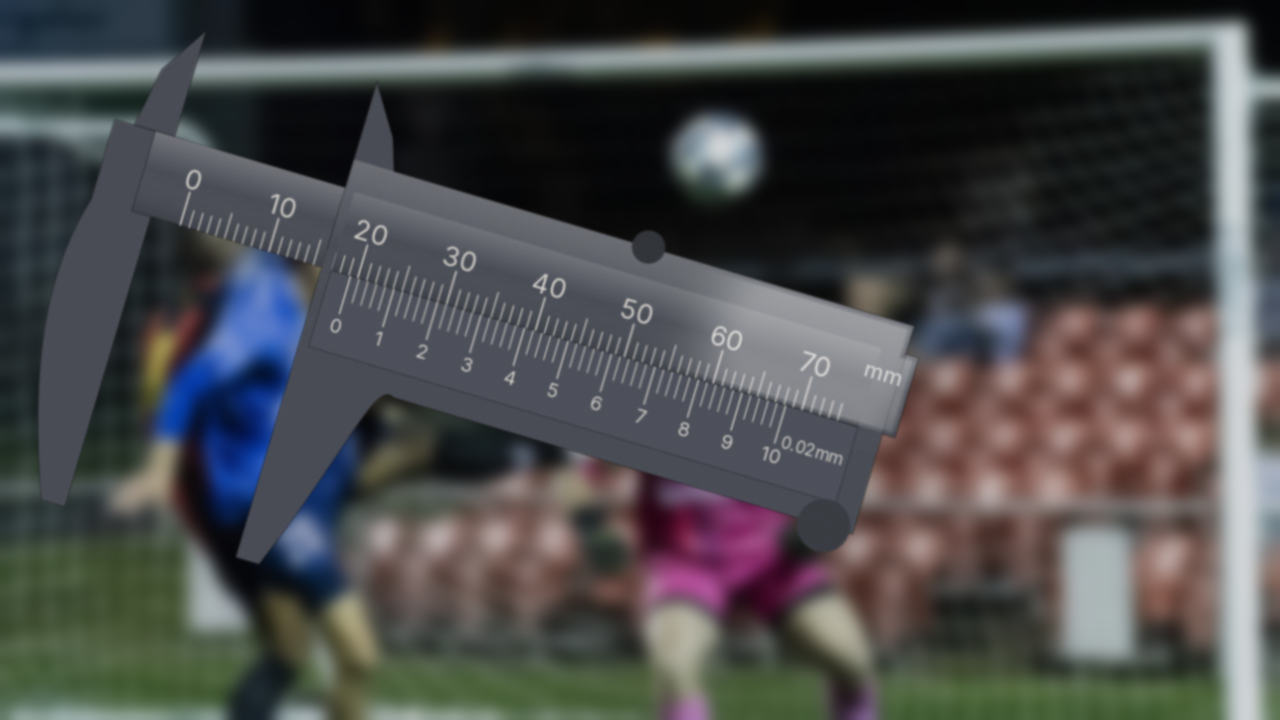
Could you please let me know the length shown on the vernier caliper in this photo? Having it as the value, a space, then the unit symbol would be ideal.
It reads 19.2 mm
